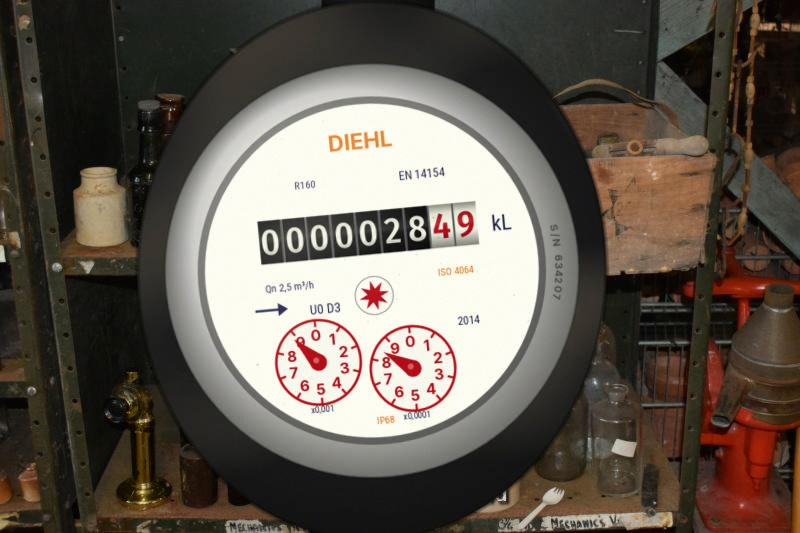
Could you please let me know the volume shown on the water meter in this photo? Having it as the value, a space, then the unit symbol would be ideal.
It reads 28.4988 kL
